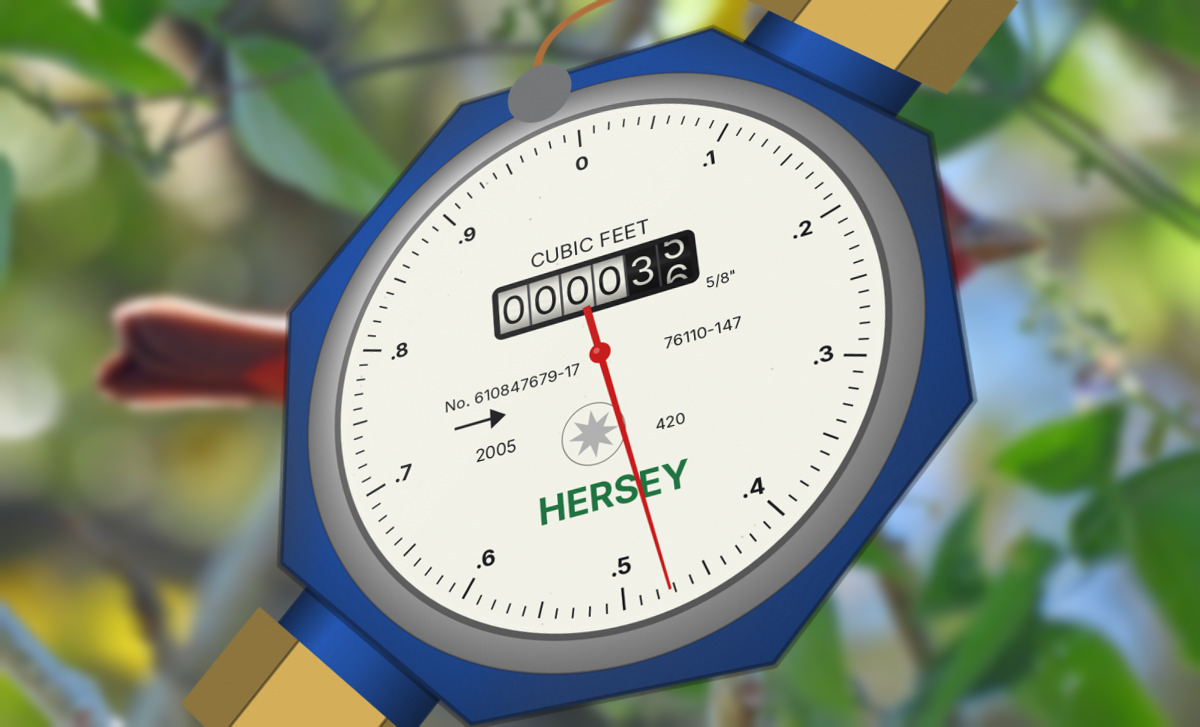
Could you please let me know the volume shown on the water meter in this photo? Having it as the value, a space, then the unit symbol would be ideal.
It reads 35.47 ft³
